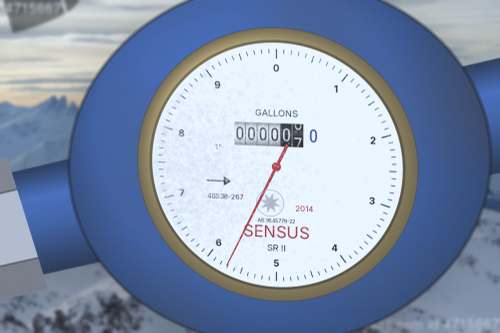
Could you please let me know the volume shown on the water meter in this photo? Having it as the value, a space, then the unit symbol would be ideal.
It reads 65.7 gal
